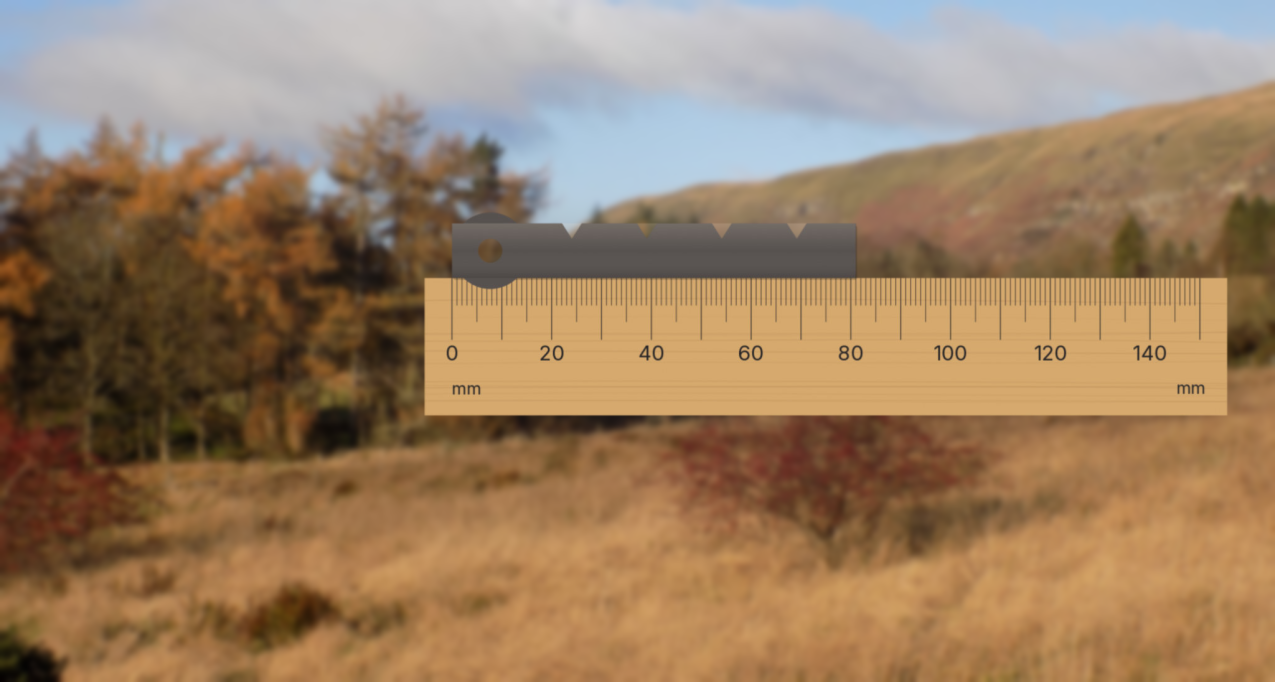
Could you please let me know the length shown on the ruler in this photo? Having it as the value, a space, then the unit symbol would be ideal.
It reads 81 mm
